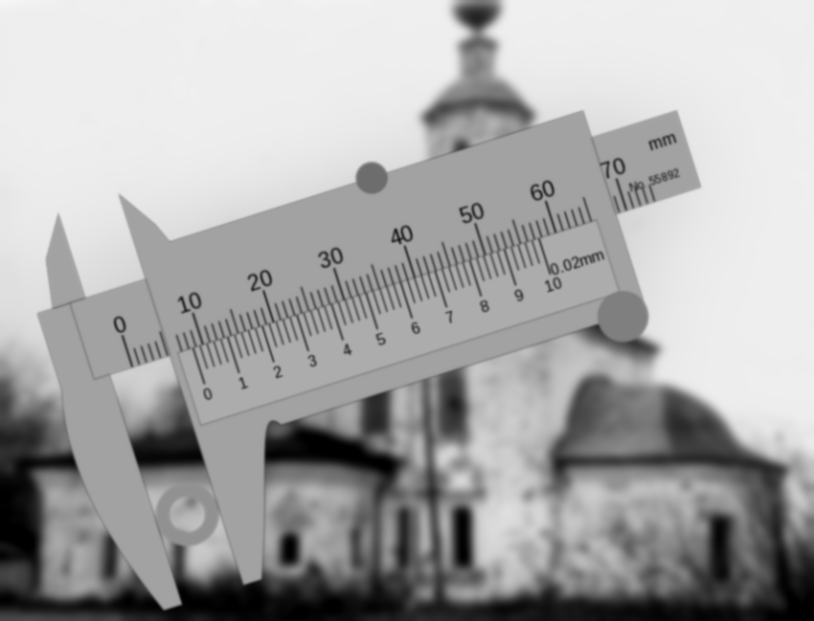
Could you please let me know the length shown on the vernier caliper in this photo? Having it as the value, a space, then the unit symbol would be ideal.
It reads 8.6 mm
